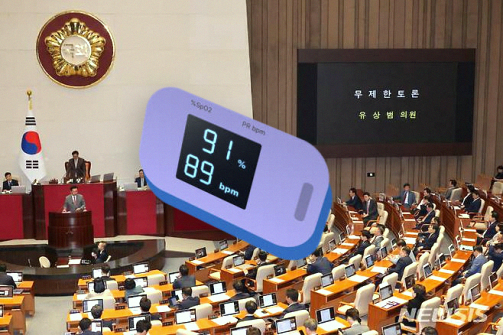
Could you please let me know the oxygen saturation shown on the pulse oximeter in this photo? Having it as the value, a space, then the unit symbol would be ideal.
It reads 91 %
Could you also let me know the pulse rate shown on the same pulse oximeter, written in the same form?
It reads 89 bpm
